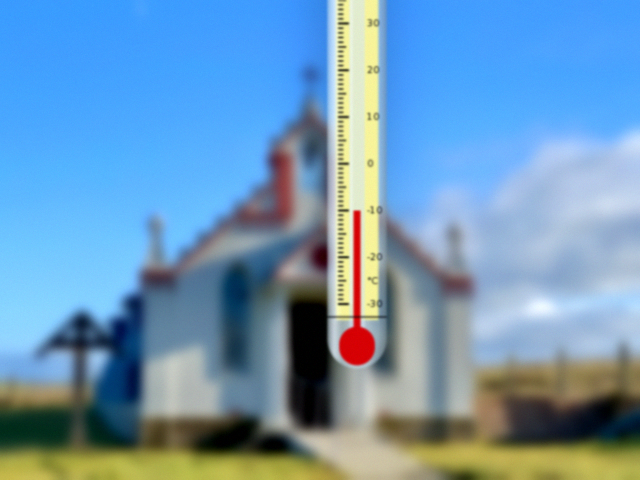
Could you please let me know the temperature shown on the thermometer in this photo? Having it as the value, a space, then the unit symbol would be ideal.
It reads -10 °C
